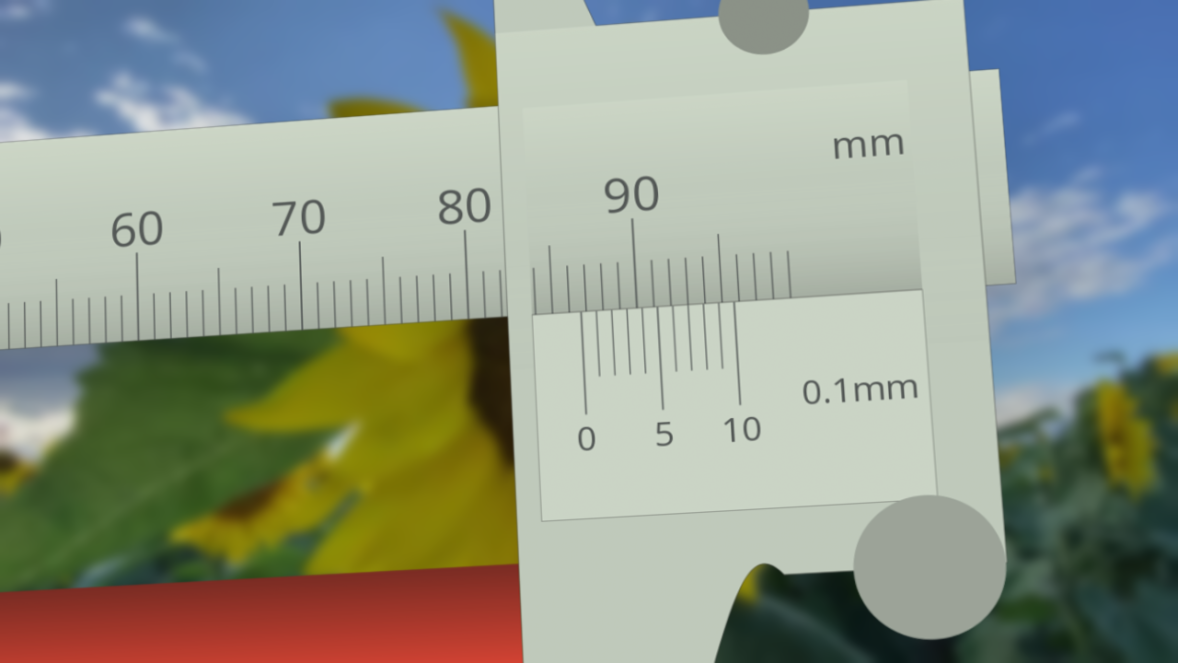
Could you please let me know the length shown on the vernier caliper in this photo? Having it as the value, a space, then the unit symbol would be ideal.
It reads 86.7 mm
